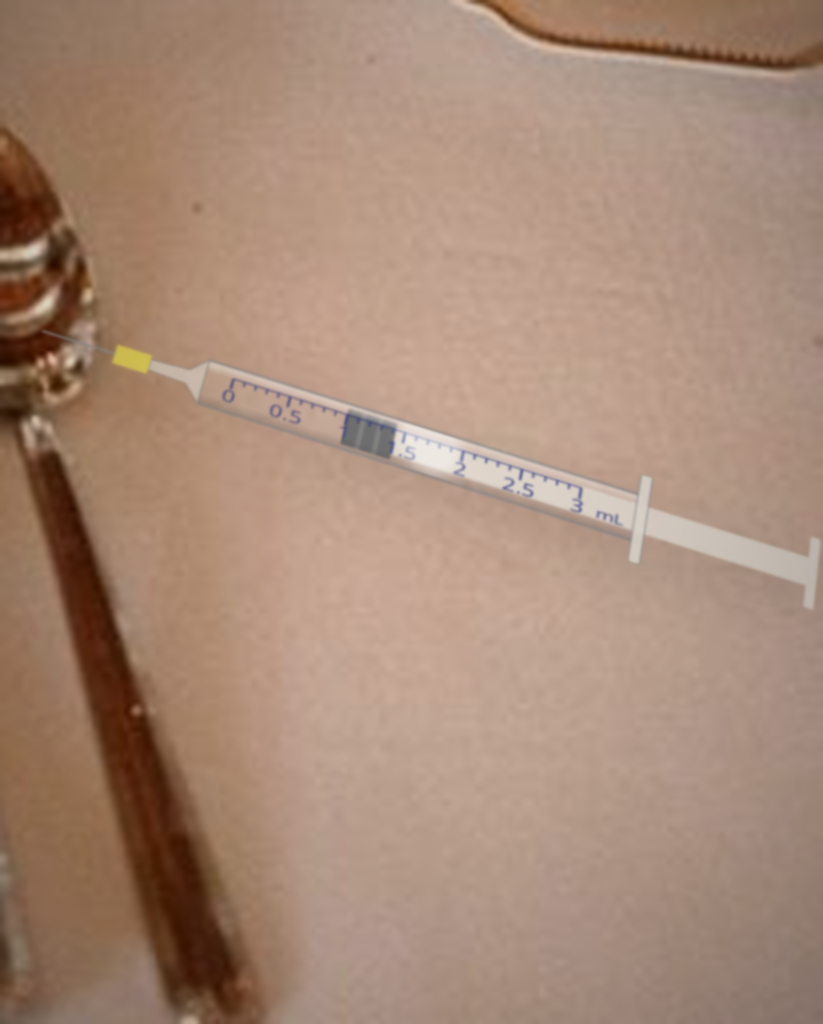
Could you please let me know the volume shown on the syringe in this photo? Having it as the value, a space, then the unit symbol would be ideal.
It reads 1 mL
